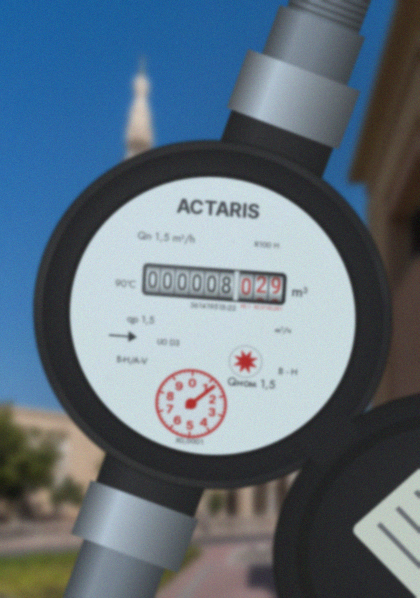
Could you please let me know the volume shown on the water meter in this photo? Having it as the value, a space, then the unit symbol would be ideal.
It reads 8.0291 m³
